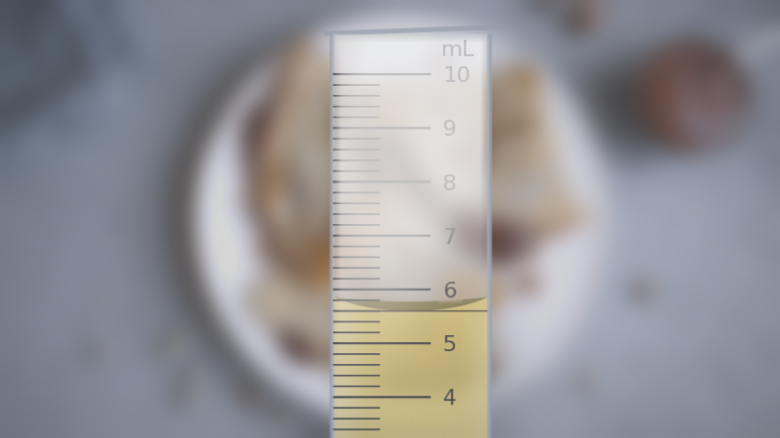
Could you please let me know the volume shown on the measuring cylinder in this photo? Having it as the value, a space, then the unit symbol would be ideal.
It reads 5.6 mL
